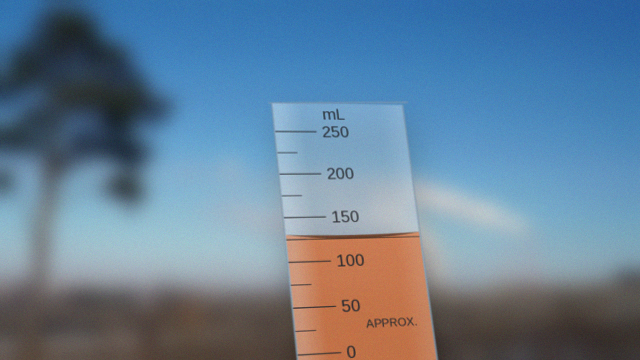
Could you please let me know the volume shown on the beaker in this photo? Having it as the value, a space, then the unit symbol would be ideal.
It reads 125 mL
